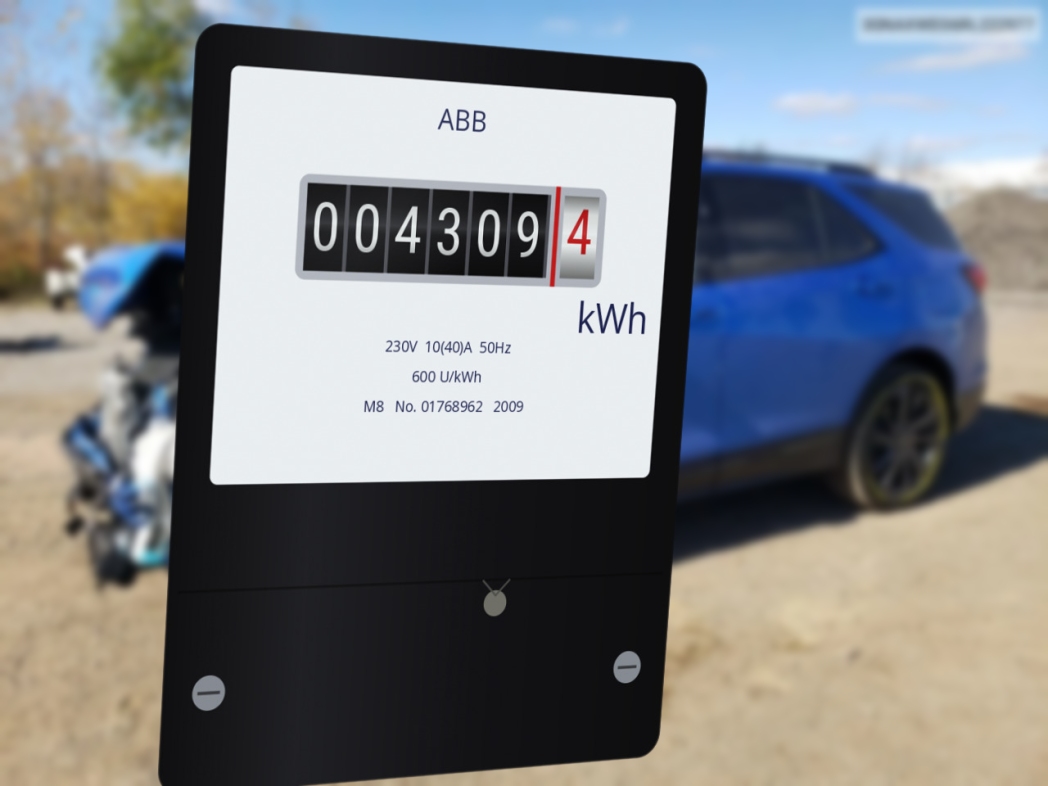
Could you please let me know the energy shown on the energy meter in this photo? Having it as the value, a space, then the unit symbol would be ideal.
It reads 4309.4 kWh
